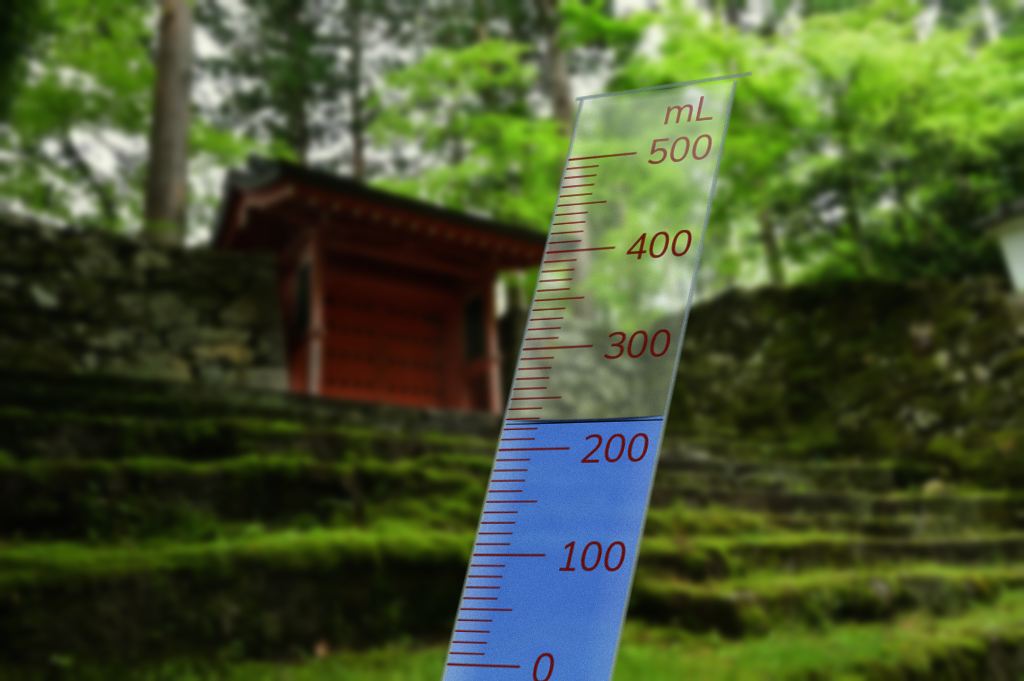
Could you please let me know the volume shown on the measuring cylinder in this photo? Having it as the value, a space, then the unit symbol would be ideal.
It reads 225 mL
